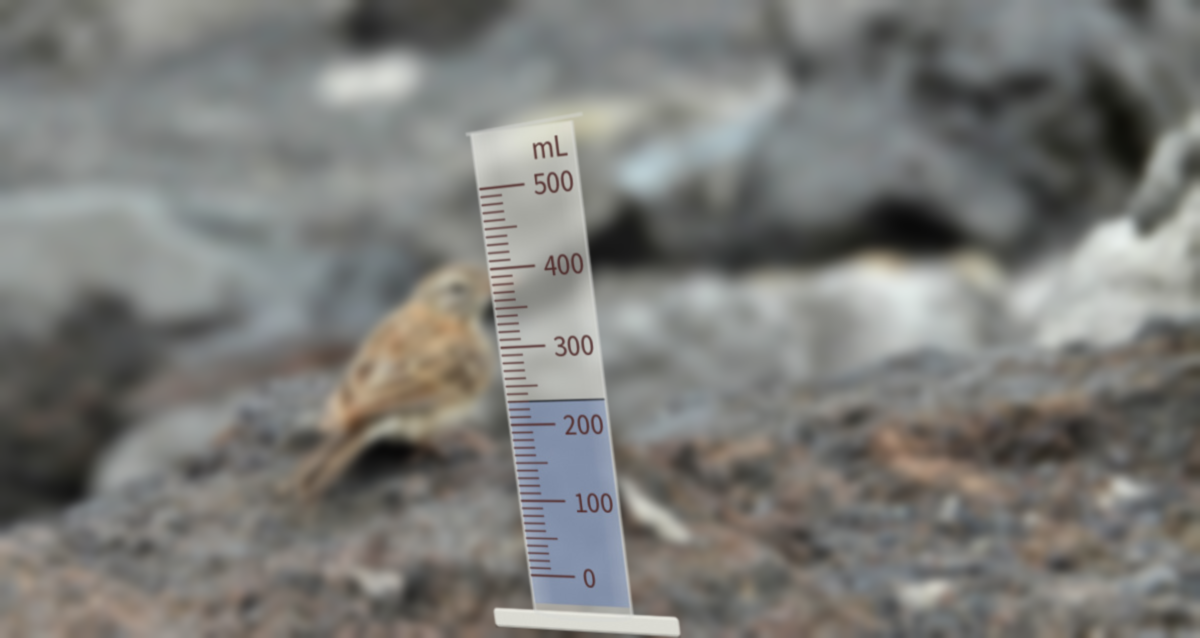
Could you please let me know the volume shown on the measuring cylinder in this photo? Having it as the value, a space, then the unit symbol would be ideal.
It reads 230 mL
